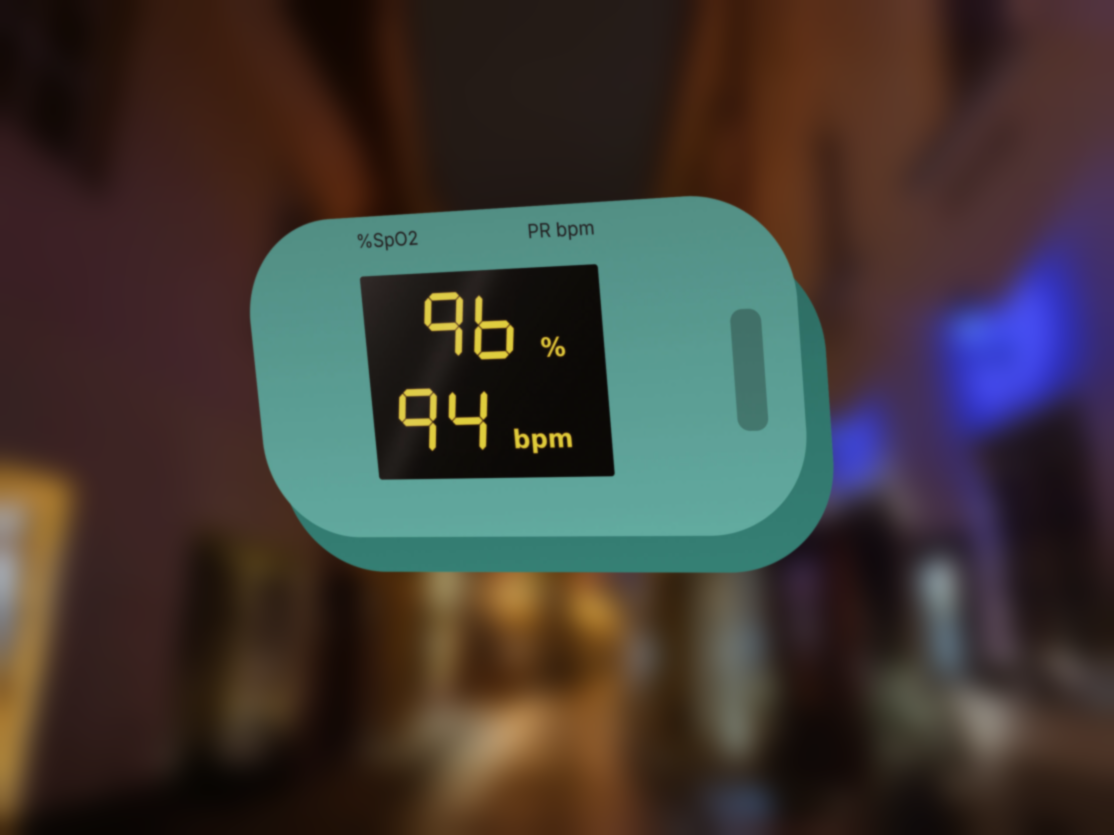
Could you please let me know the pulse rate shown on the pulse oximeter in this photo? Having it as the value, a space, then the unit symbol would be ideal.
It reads 94 bpm
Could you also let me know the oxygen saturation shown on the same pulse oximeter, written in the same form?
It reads 96 %
